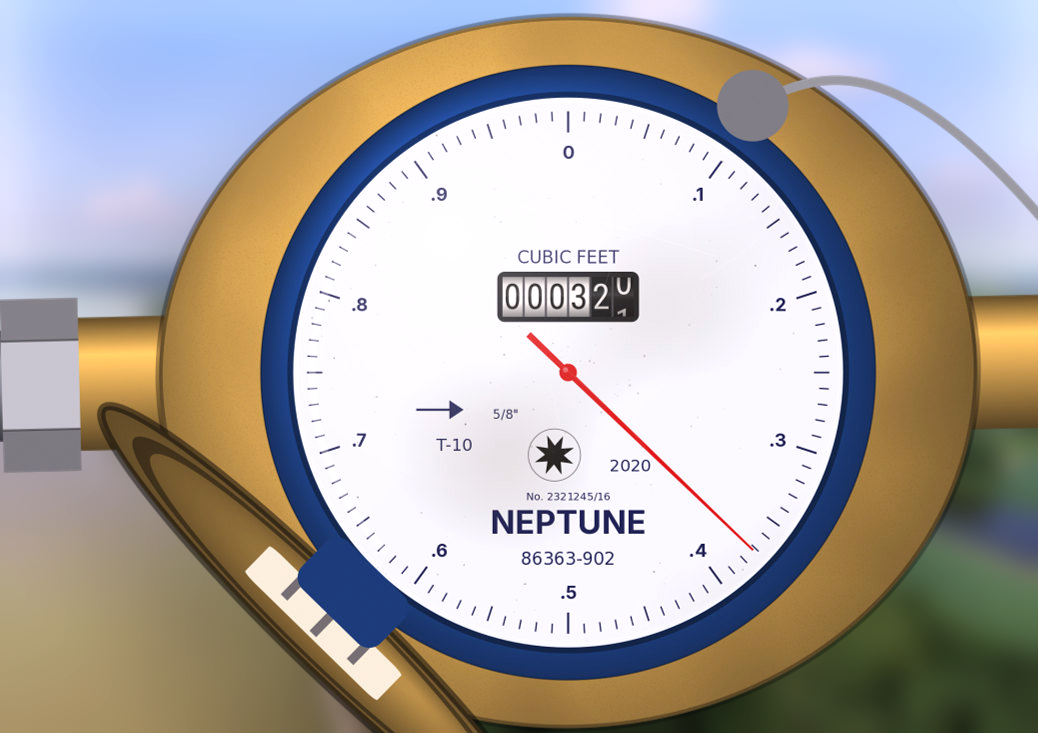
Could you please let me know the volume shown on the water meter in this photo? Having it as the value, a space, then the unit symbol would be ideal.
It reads 320.37 ft³
